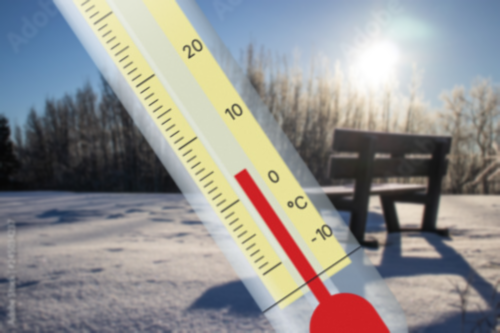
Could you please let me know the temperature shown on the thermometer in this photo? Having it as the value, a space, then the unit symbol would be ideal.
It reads 3 °C
